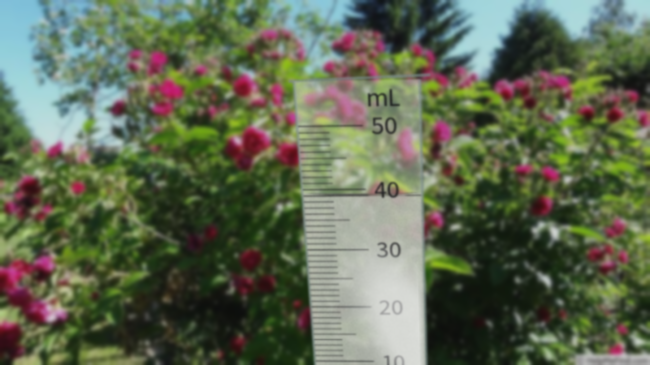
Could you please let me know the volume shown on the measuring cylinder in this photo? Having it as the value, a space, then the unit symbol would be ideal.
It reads 39 mL
